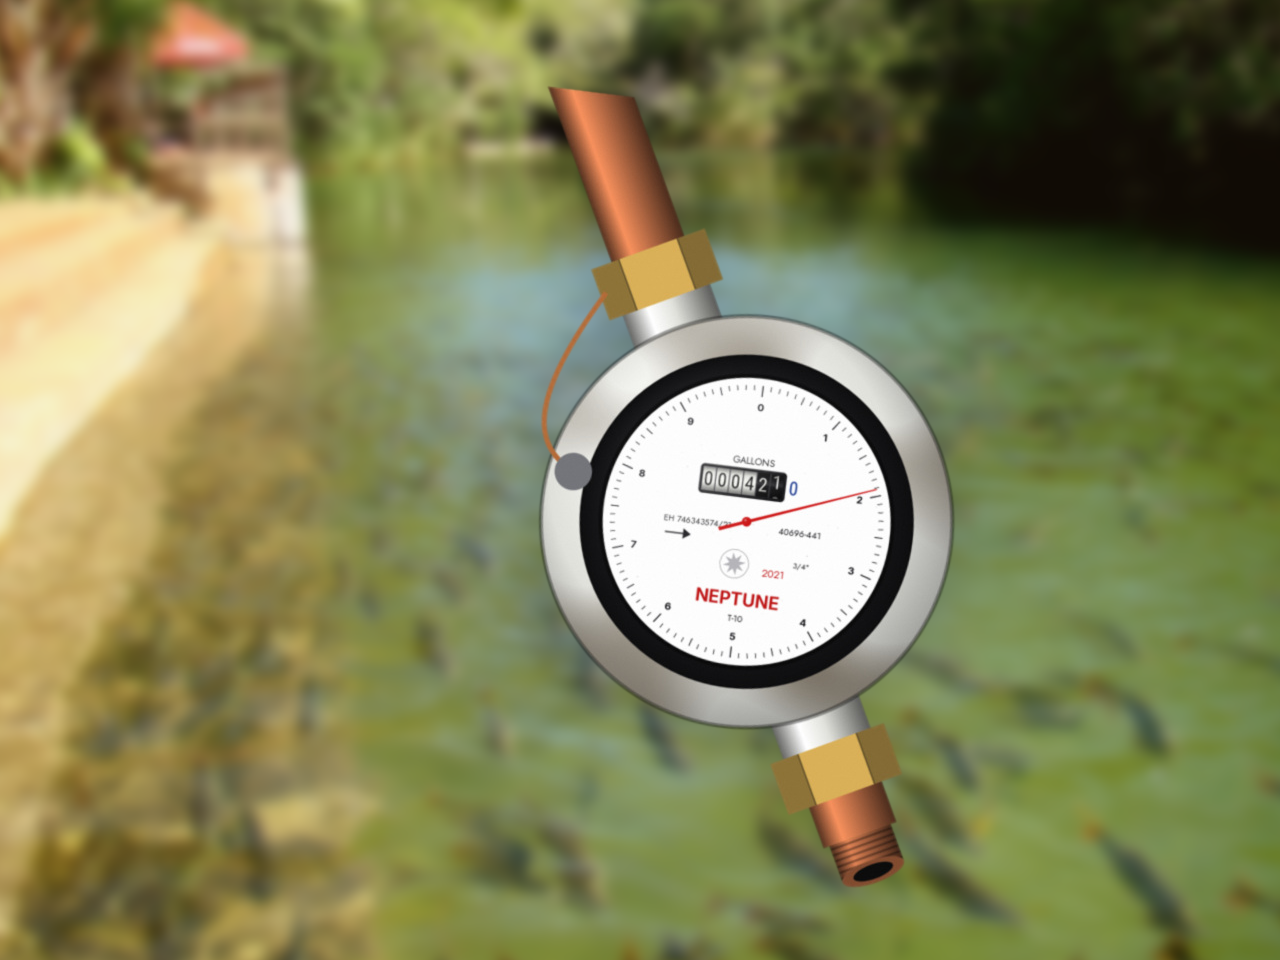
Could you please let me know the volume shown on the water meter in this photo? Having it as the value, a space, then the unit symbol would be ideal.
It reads 4211.9 gal
